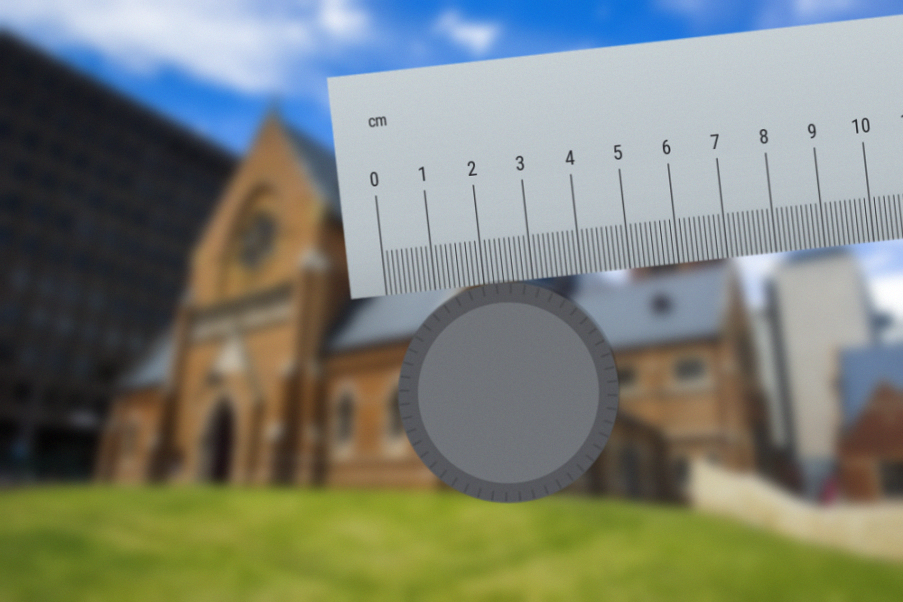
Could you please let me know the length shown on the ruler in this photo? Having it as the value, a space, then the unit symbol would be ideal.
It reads 4.5 cm
